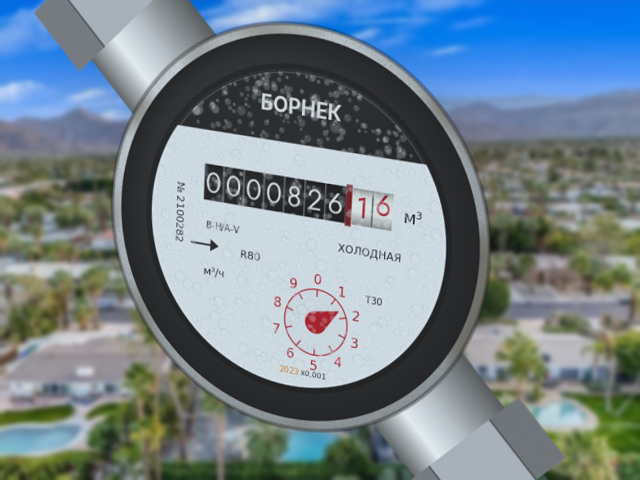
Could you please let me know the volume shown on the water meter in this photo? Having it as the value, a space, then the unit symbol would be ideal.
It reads 826.161 m³
